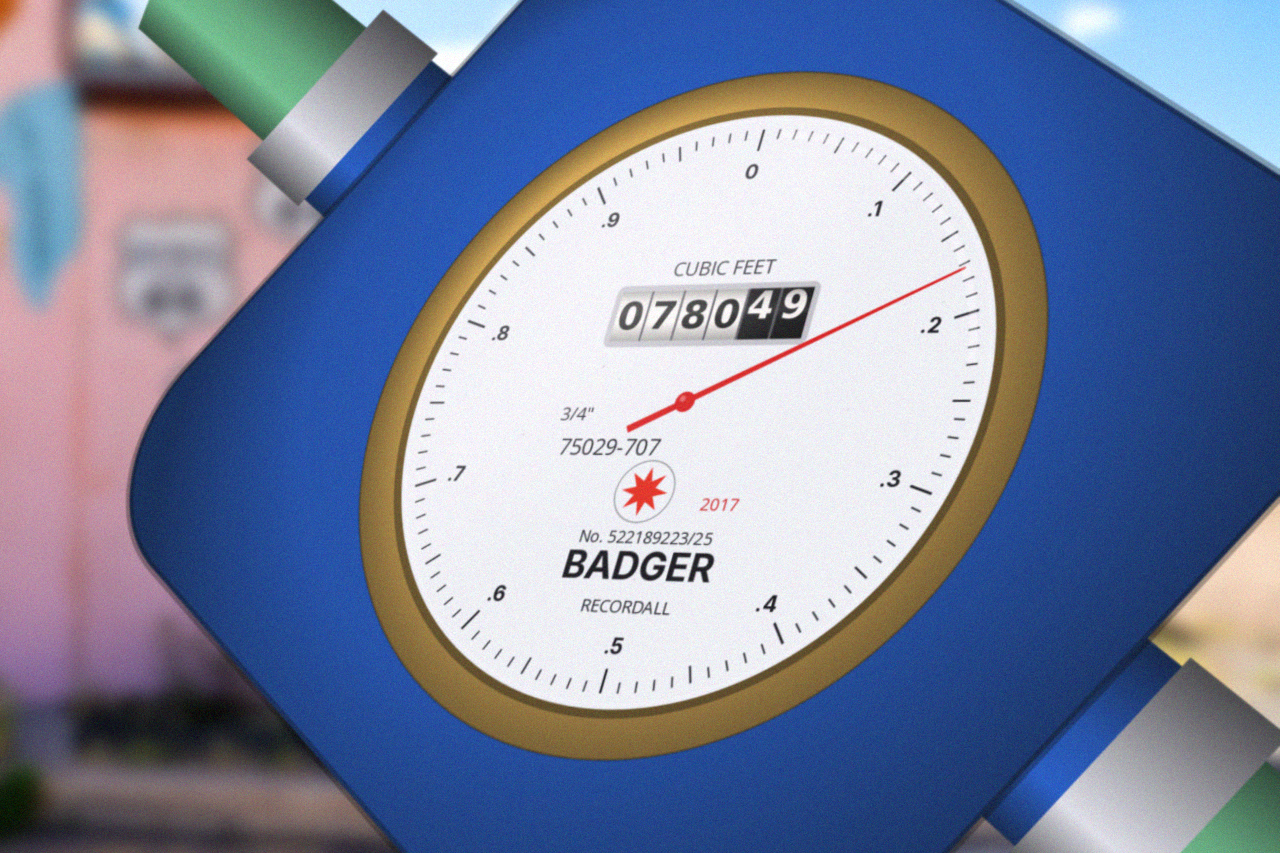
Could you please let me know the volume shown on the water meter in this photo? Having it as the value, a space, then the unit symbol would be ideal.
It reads 78049.17 ft³
